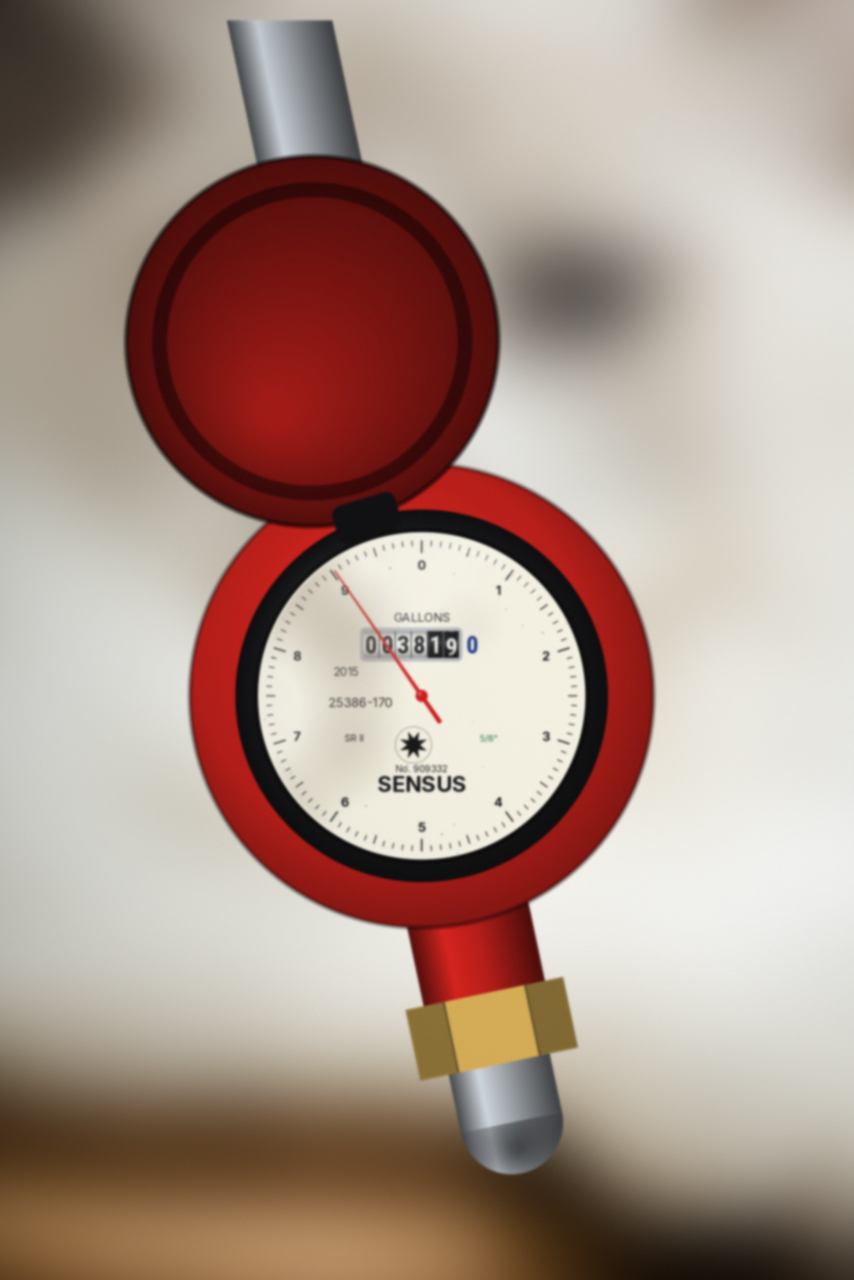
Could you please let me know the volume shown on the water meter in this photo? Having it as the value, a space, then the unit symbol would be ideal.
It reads 38189.0 gal
